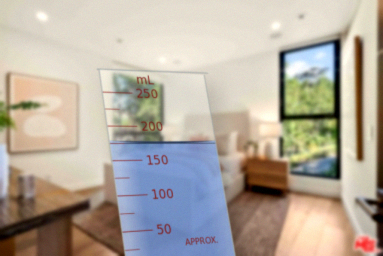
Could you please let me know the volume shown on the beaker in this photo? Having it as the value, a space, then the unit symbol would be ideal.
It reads 175 mL
